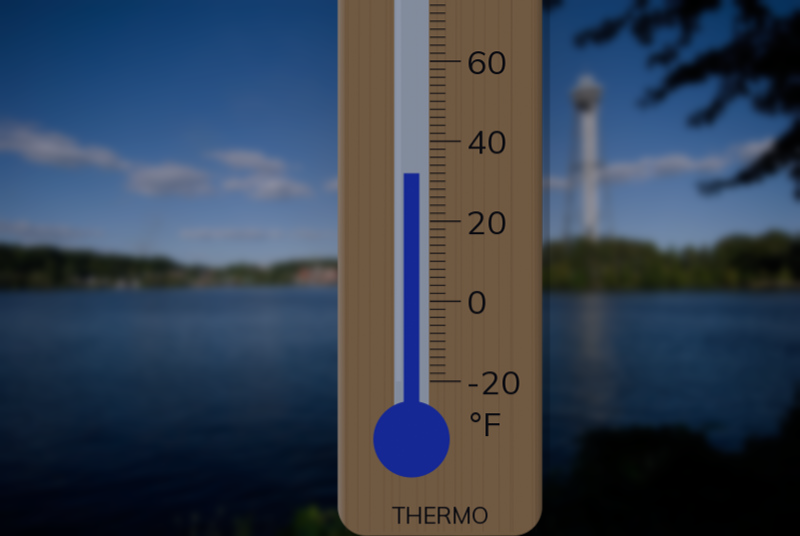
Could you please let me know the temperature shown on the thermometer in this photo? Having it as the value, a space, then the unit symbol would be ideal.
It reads 32 °F
